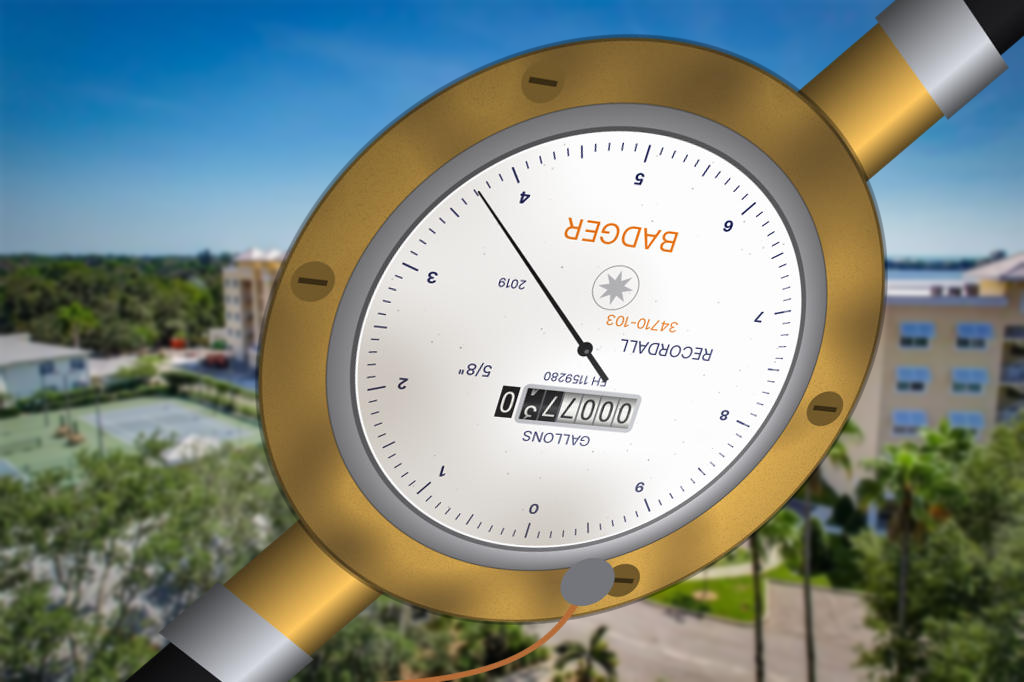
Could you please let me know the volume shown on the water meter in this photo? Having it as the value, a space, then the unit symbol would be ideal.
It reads 7733.7 gal
